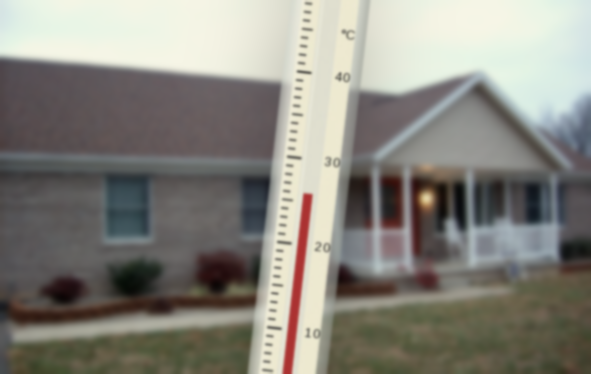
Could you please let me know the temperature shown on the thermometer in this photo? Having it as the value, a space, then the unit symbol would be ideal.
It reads 26 °C
